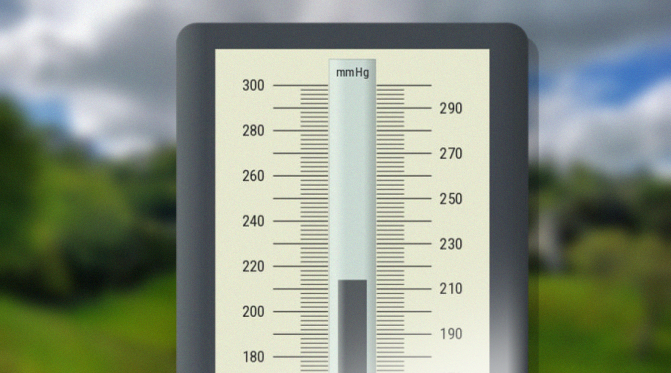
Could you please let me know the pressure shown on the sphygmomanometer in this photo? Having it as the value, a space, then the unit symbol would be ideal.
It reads 214 mmHg
